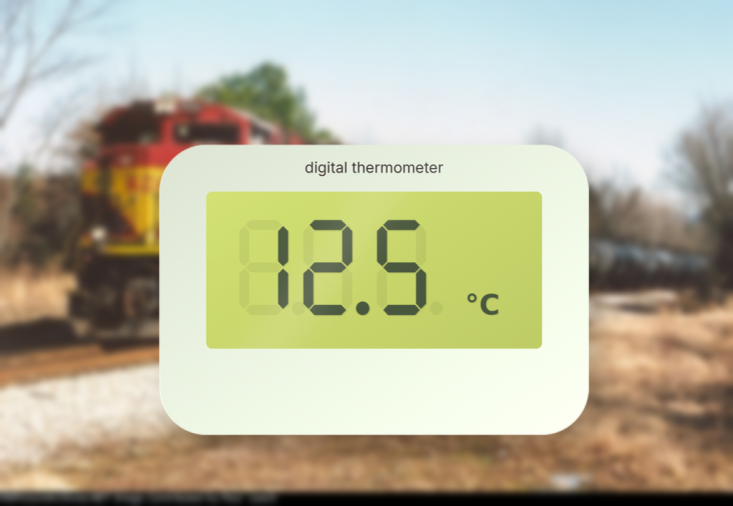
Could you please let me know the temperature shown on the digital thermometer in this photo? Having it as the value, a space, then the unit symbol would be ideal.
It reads 12.5 °C
